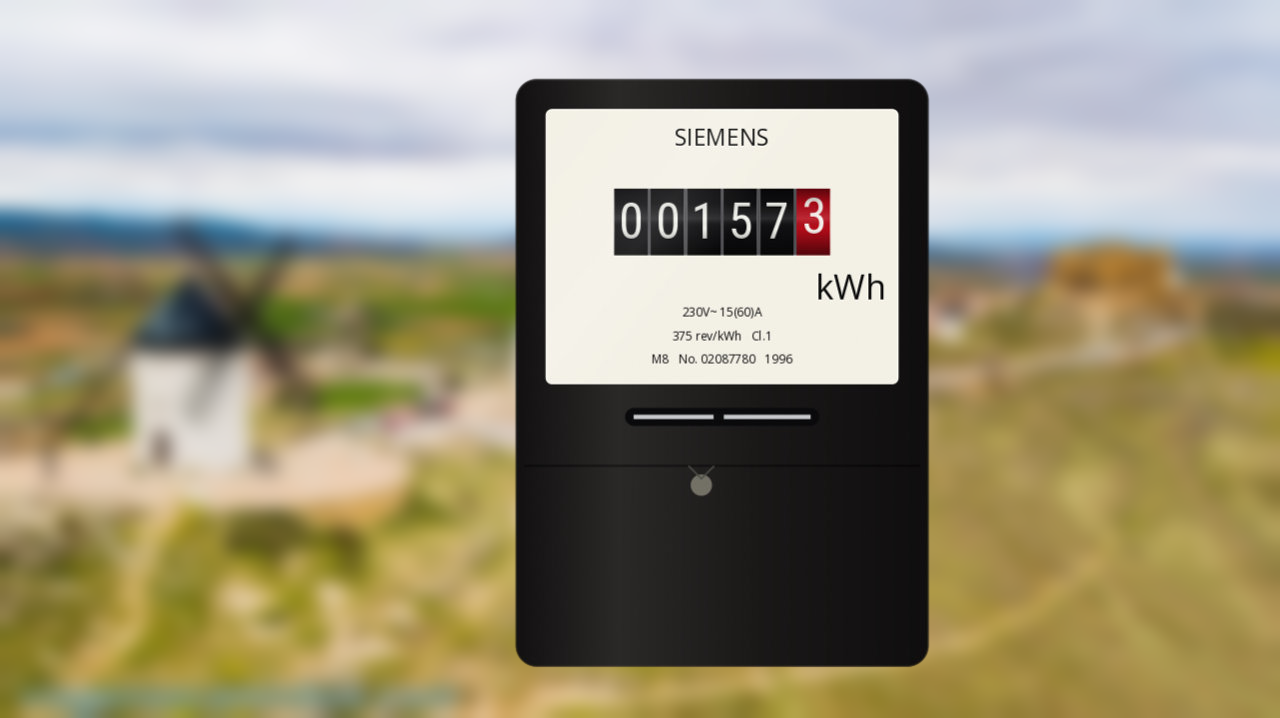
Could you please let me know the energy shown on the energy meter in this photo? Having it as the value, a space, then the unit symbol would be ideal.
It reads 157.3 kWh
